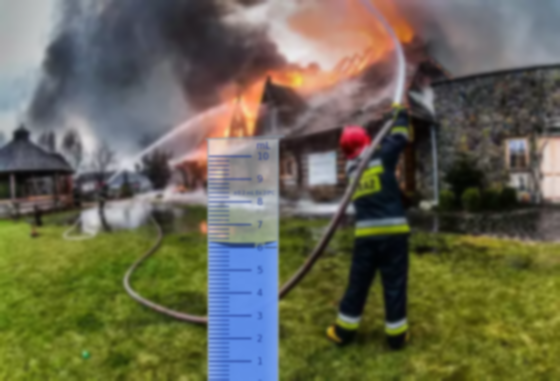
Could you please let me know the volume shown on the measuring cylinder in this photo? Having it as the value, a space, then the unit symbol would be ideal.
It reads 6 mL
